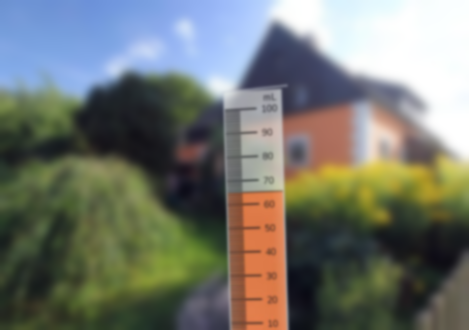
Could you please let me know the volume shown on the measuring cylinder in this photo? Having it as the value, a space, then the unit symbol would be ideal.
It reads 65 mL
